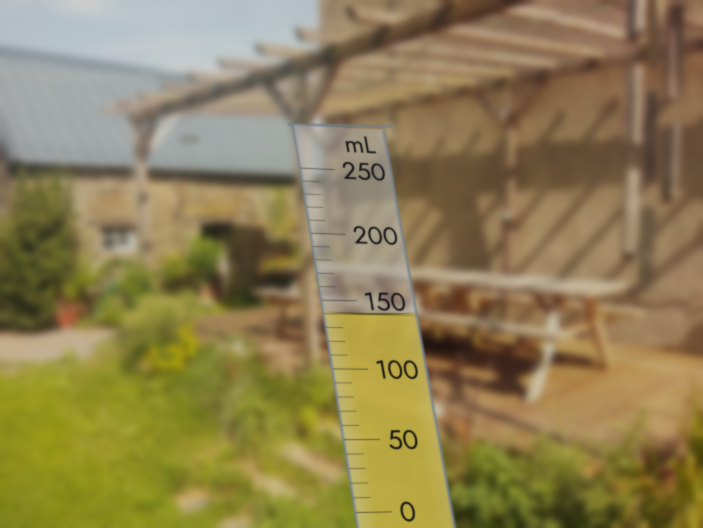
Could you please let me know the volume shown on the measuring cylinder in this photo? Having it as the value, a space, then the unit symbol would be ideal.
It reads 140 mL
